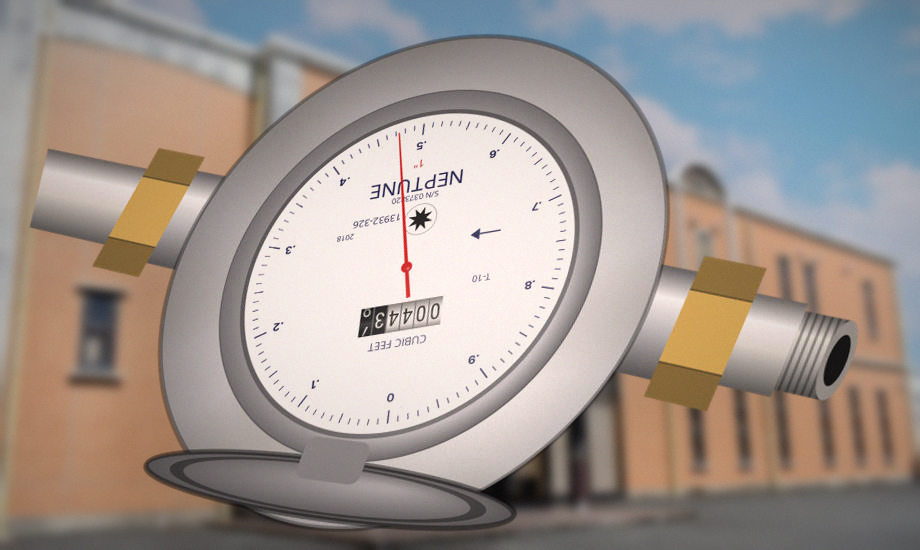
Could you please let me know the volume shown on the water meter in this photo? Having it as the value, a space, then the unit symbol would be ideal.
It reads 4437.47 ft³
